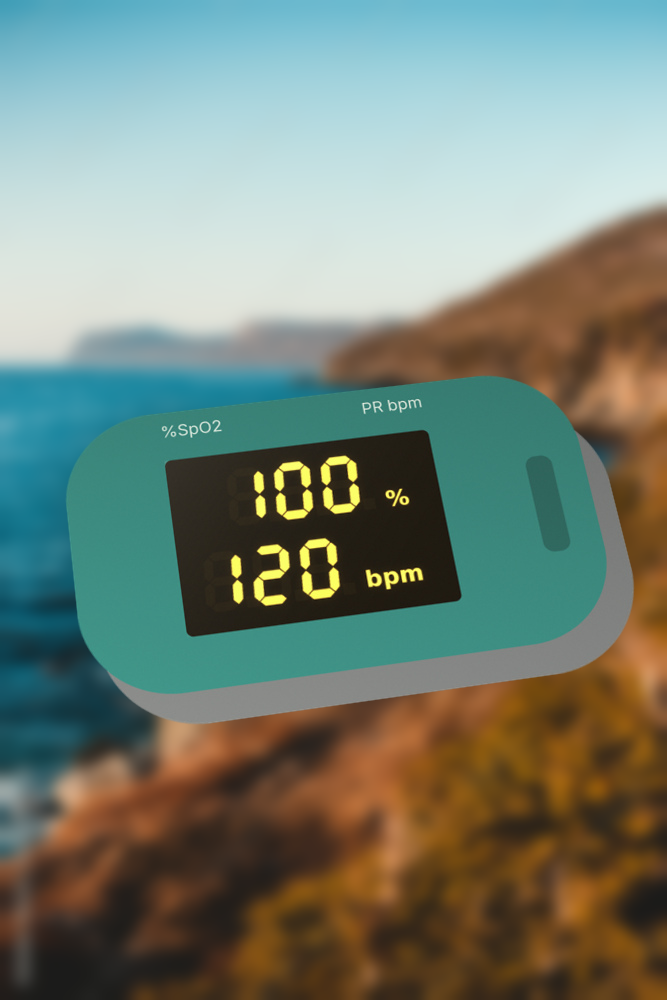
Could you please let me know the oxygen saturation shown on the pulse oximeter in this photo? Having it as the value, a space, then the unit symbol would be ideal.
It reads 100 %
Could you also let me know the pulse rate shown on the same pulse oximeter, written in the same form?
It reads 120 bpm
